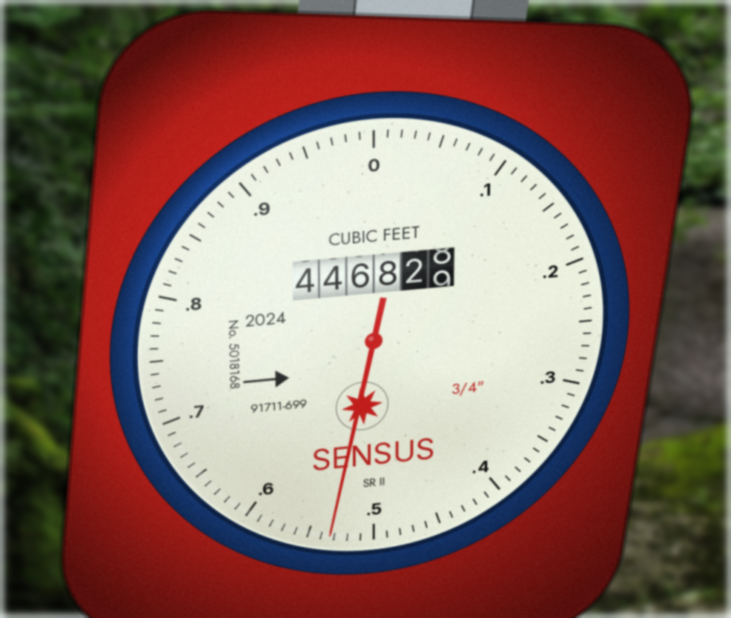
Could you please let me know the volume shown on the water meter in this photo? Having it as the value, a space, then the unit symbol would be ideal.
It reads 446828.53 ft³
